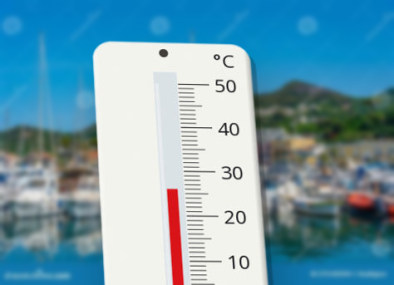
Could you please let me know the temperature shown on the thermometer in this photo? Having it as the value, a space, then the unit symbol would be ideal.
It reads 26 °C
